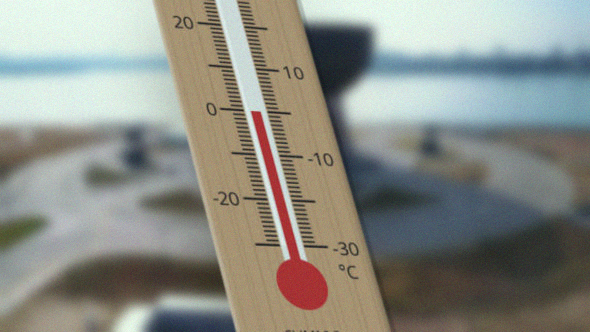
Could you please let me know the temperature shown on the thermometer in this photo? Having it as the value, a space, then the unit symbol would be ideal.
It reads 0 °C
